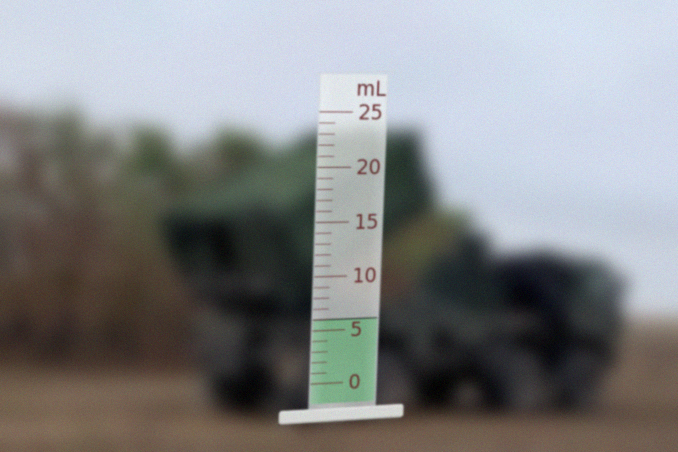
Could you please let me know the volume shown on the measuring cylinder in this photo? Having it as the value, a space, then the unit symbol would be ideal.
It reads 6 mL
